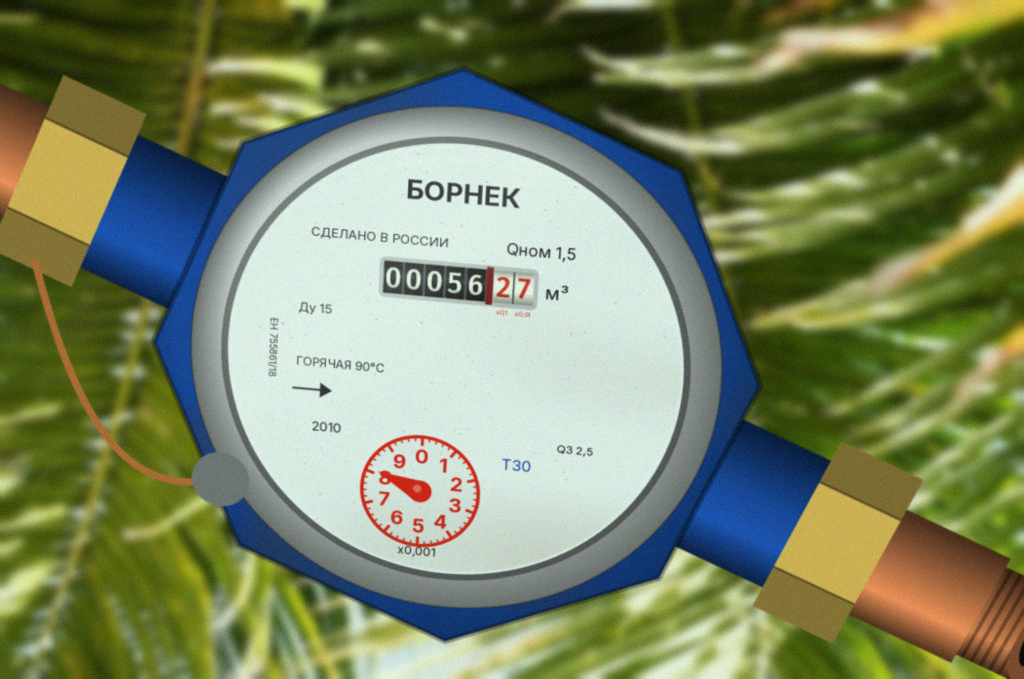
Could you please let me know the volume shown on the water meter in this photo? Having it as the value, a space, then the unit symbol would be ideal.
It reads 56.278 m³
